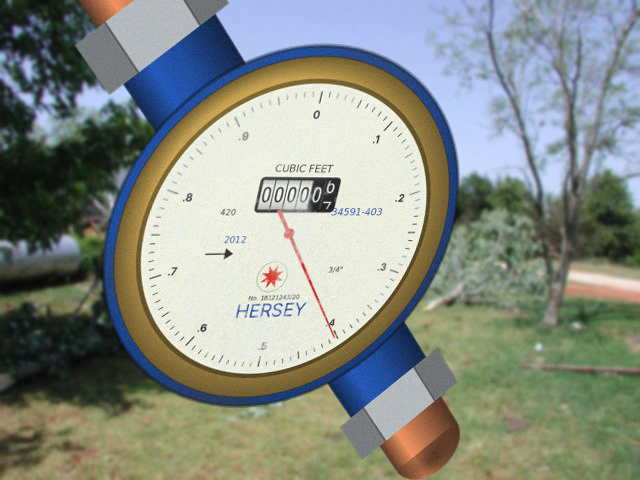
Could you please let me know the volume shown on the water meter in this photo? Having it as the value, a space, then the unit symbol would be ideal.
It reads 6.40 ft³
